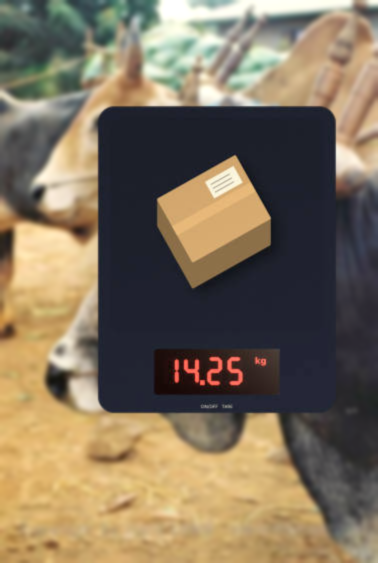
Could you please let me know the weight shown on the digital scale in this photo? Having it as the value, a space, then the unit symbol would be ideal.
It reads 14.25 kg
